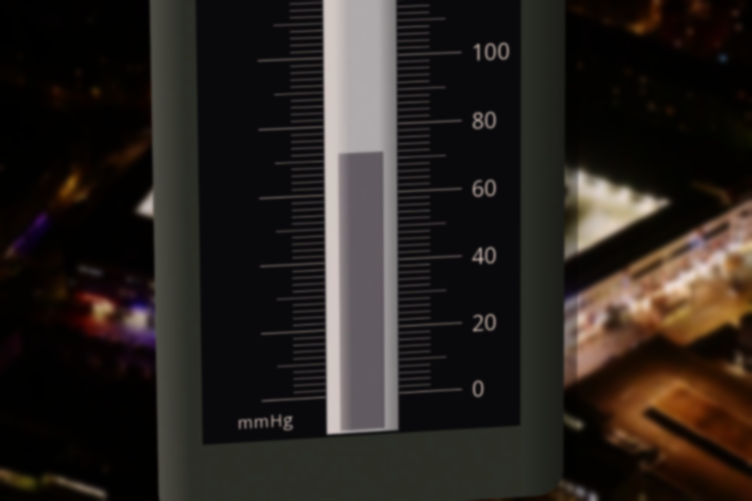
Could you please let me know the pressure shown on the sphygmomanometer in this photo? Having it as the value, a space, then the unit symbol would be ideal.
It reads 72 mmHg
